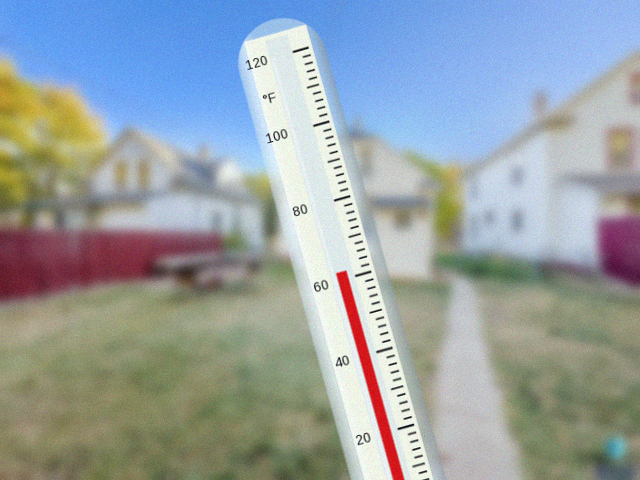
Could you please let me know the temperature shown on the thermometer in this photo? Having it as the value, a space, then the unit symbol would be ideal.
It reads 62 °F
